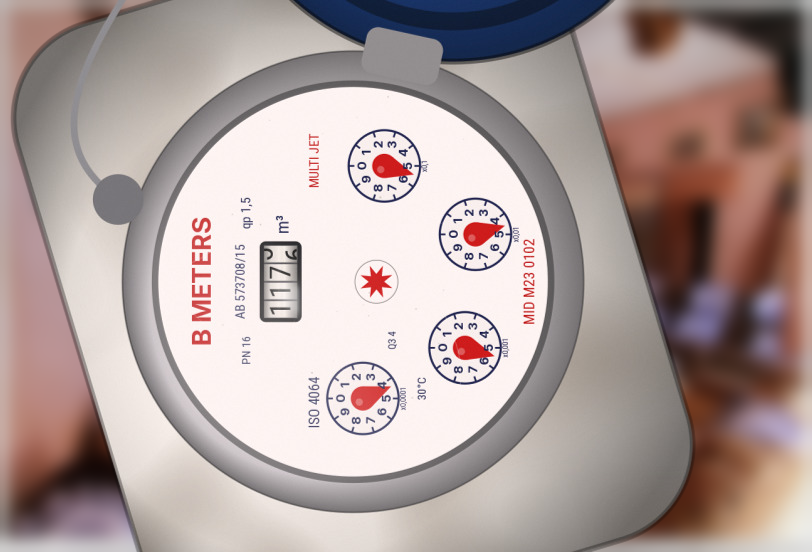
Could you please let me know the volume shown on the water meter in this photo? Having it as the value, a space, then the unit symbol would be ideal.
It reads 1175.5454 m³
